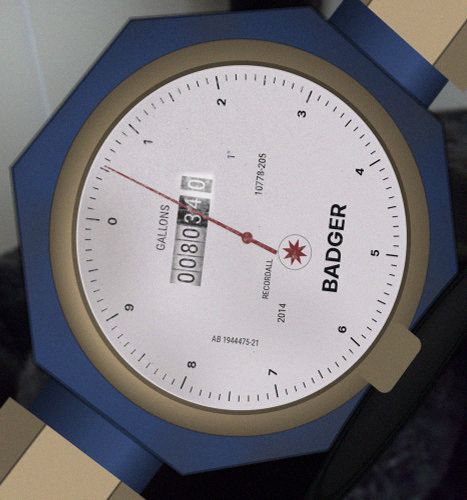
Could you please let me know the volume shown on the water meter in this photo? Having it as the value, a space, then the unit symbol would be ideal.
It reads 80340.5 gal
